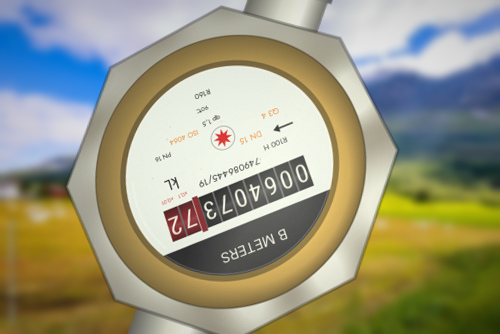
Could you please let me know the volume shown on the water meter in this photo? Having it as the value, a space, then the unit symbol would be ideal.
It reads 64073.72 kL
